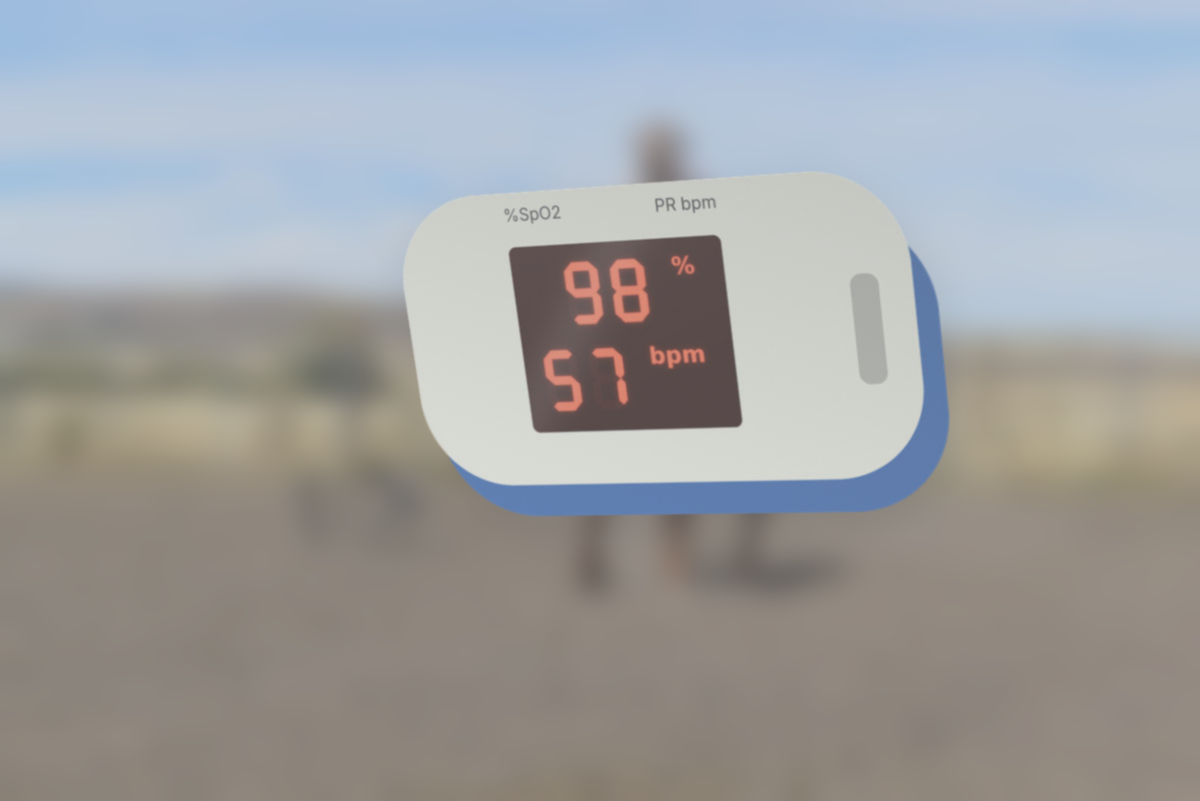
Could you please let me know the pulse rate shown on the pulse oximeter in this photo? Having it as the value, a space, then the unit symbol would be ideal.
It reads 57 bpm
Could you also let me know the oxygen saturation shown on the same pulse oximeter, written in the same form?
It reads 98 %
